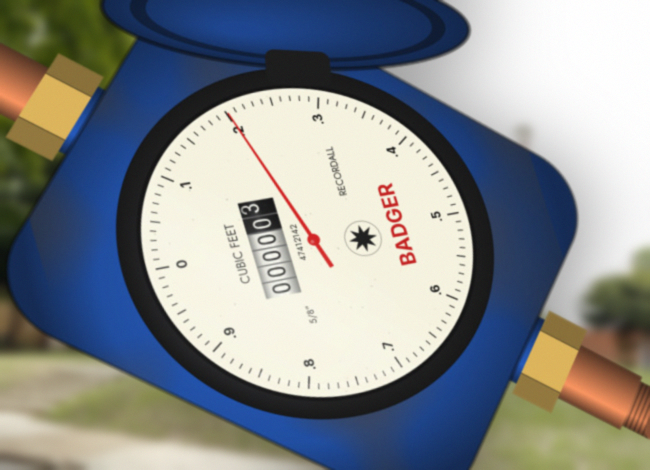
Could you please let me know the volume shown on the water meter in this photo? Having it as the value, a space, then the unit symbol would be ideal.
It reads 3.20 ft³
